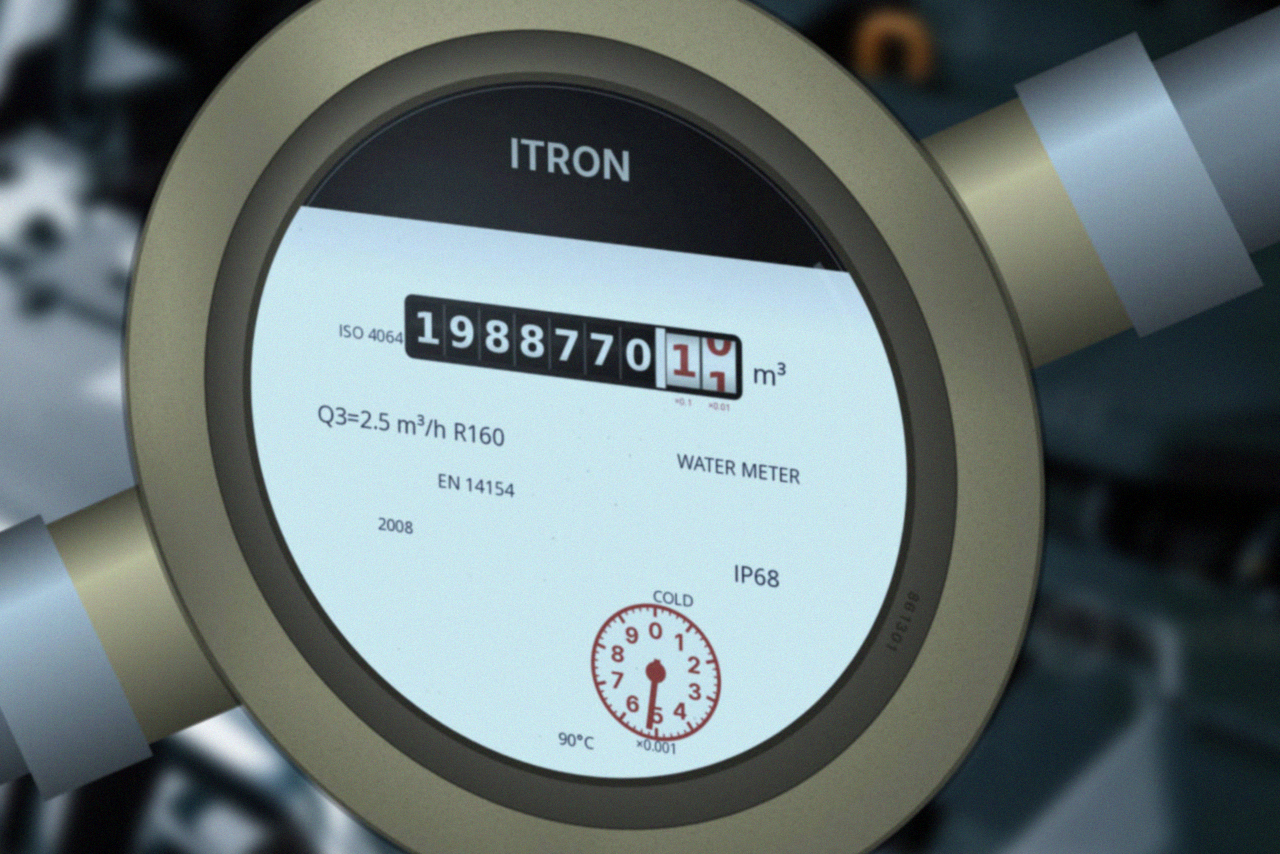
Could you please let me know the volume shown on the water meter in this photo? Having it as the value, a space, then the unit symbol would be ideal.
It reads 1988770.105 m³
